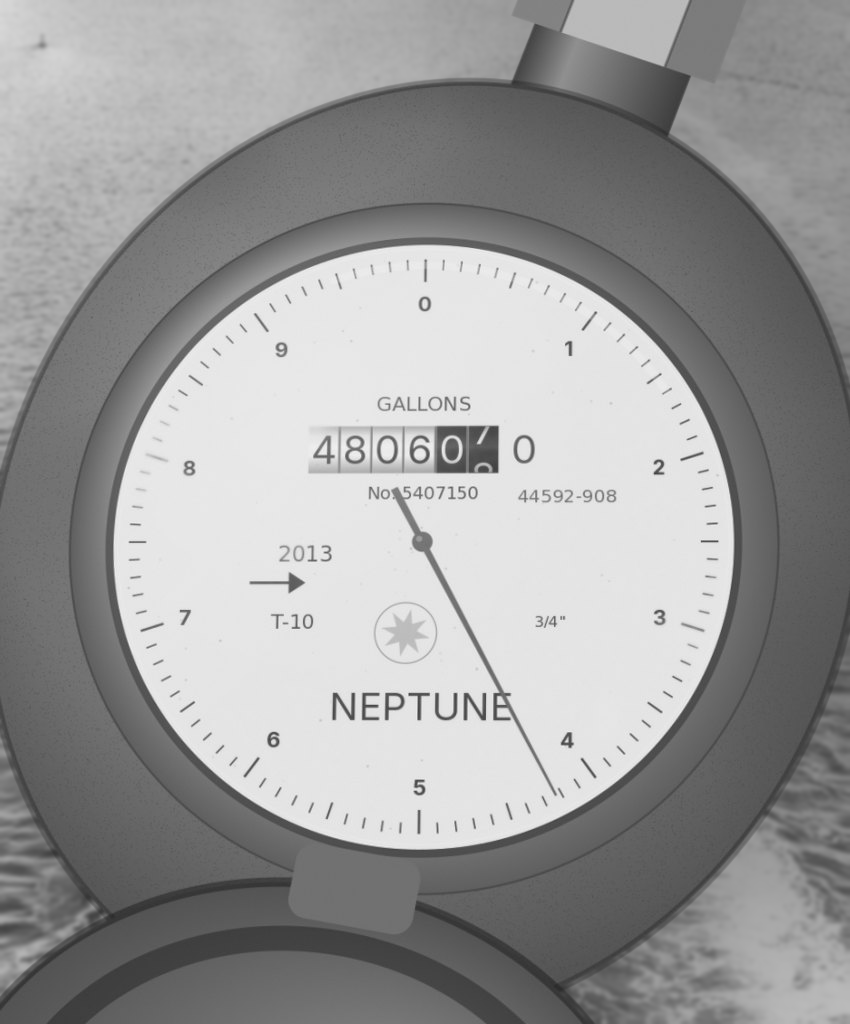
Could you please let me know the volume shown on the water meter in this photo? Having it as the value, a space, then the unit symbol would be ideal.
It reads 4806074.2 gal
